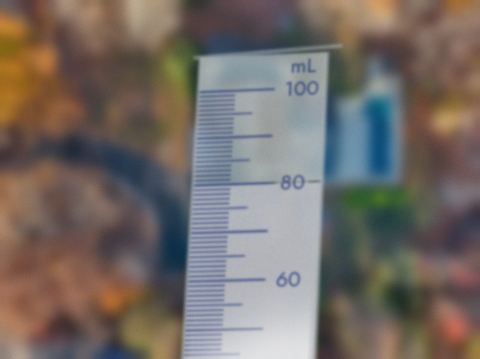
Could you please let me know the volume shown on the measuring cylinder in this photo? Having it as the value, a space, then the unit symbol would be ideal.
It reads 80 mL
